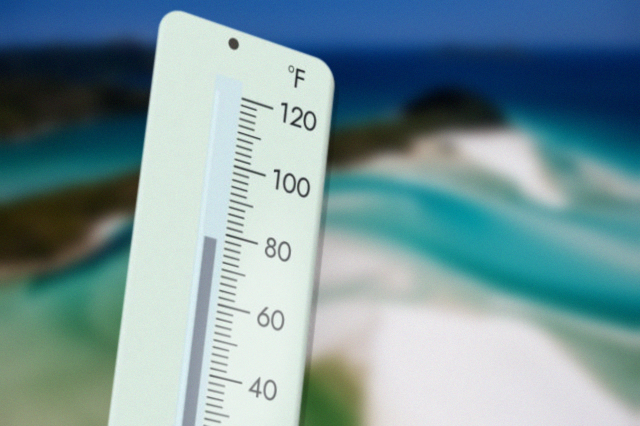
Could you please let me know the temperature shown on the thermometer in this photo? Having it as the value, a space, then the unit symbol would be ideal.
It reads 78 °F
